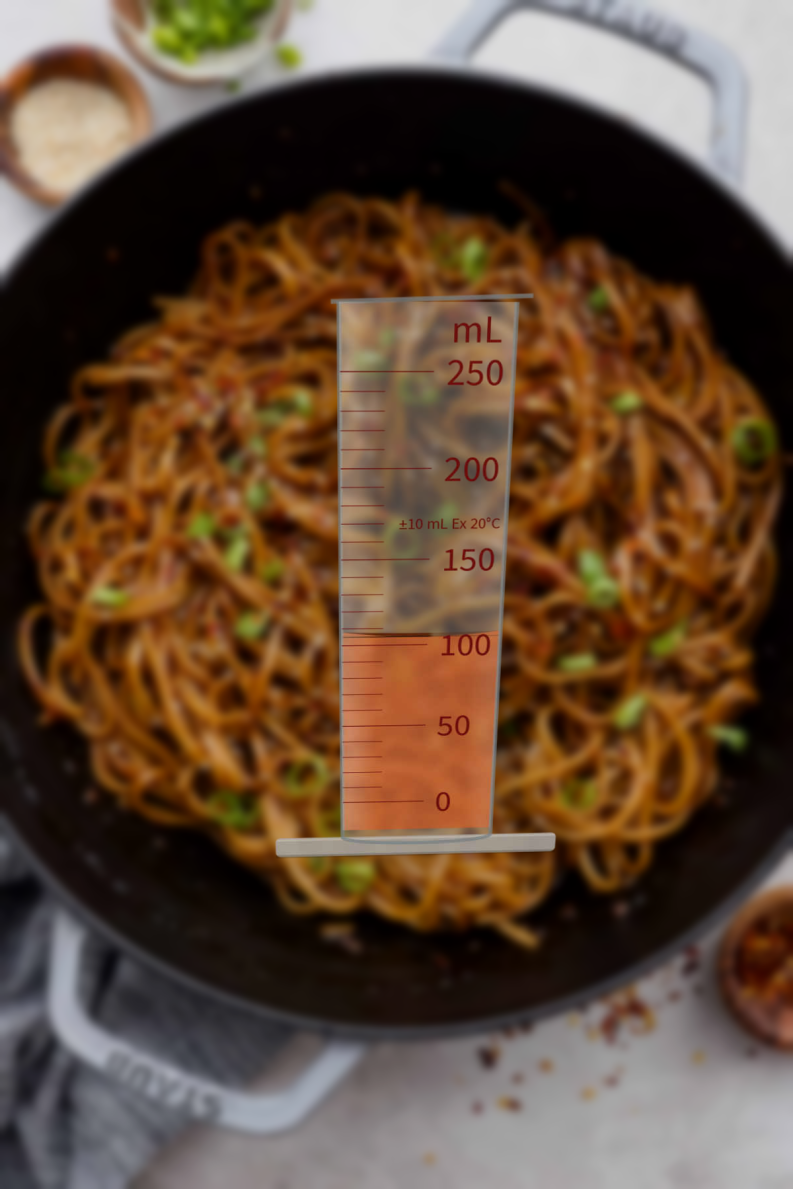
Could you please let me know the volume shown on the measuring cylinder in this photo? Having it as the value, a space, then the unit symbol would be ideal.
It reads 105 mL
